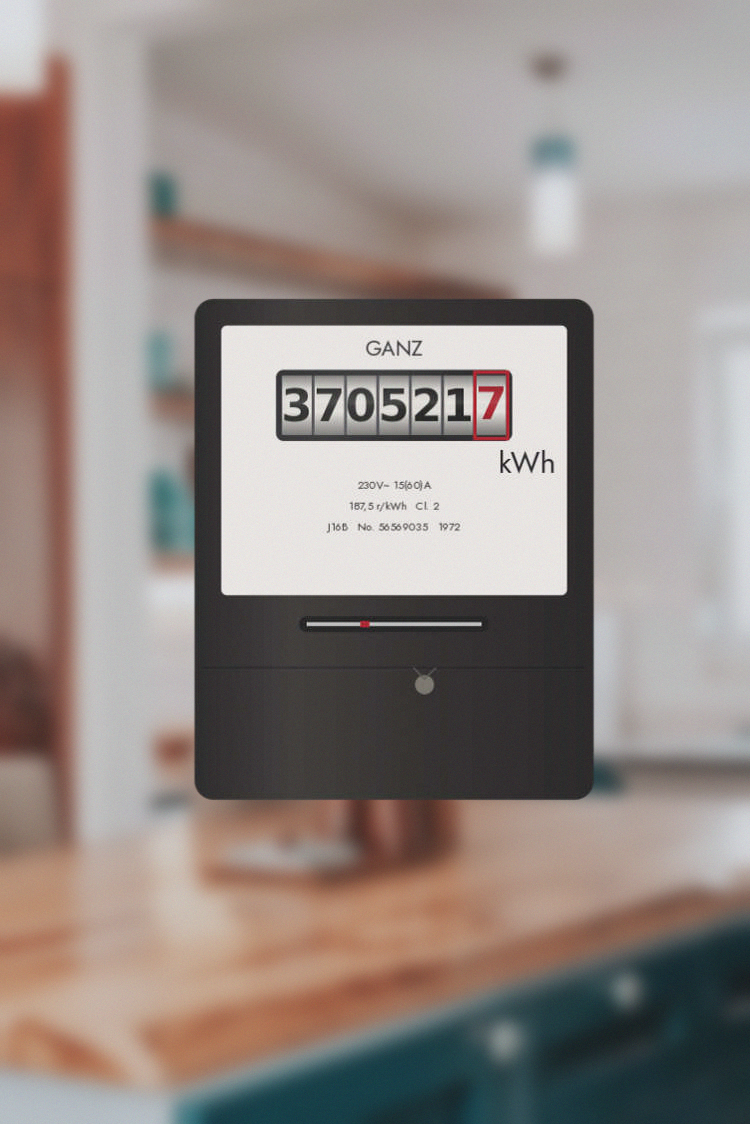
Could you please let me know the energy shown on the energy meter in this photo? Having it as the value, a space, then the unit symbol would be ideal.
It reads 370521.7 kWh
